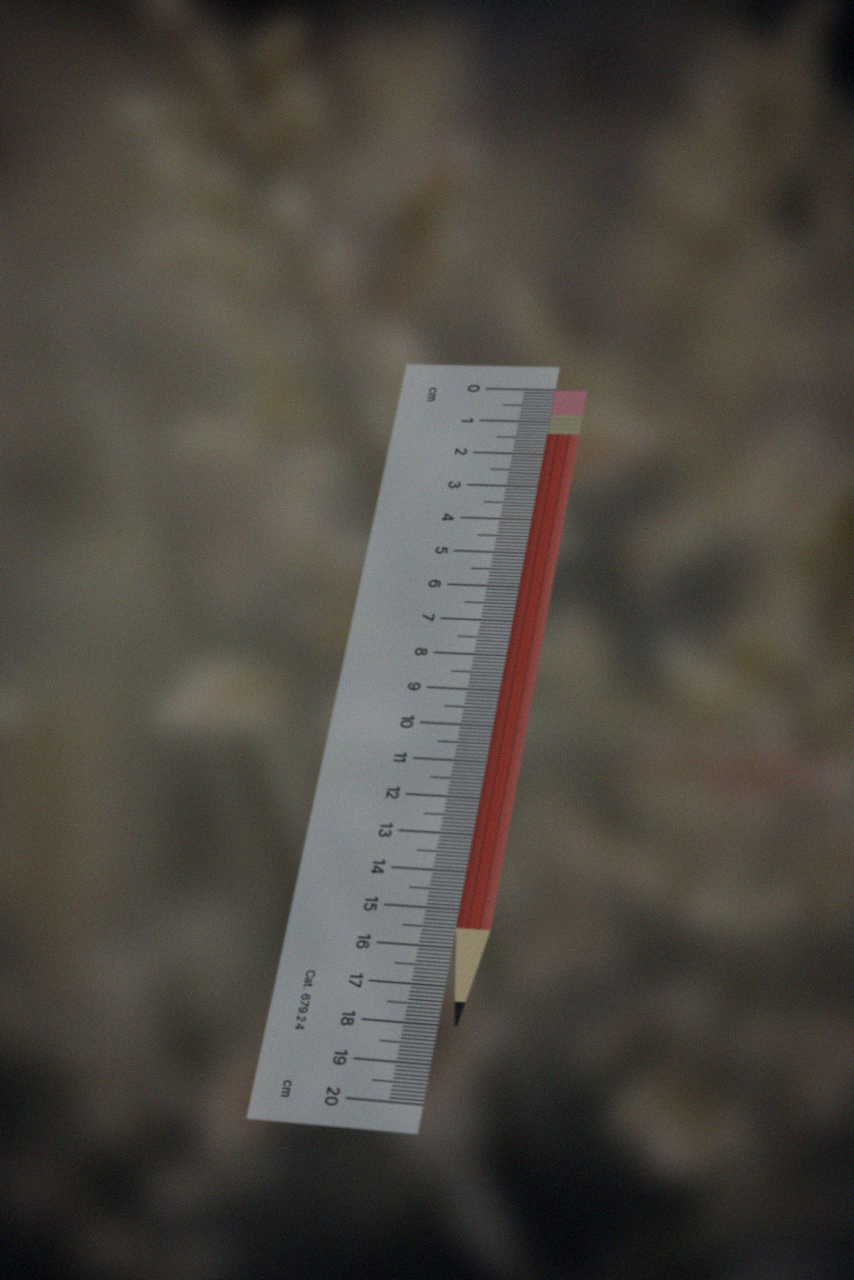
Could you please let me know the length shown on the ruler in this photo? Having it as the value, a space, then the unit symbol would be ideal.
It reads 18 cm
